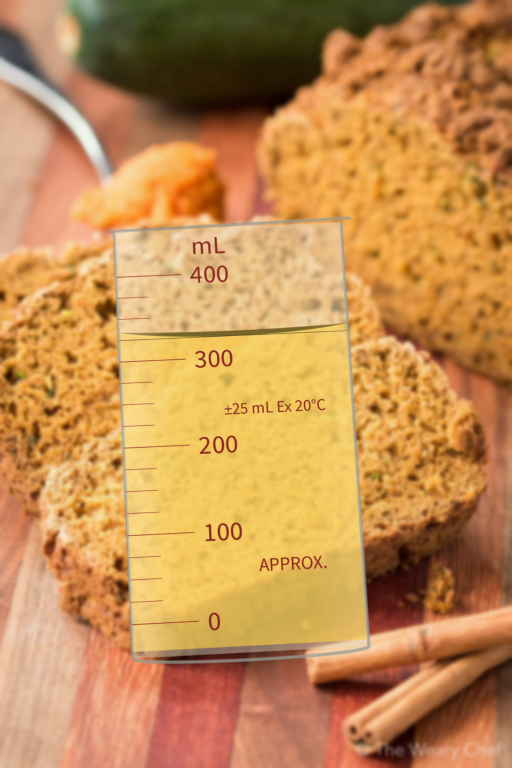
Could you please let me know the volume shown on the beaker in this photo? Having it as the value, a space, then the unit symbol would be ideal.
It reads 325 mL
